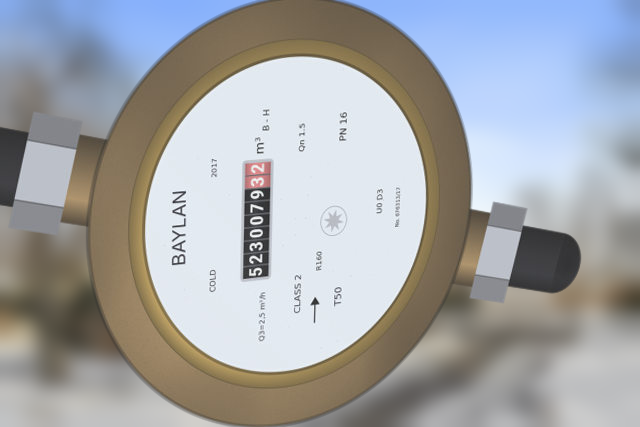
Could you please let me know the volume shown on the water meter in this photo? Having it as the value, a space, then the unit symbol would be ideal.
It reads 5230079.32 m³
